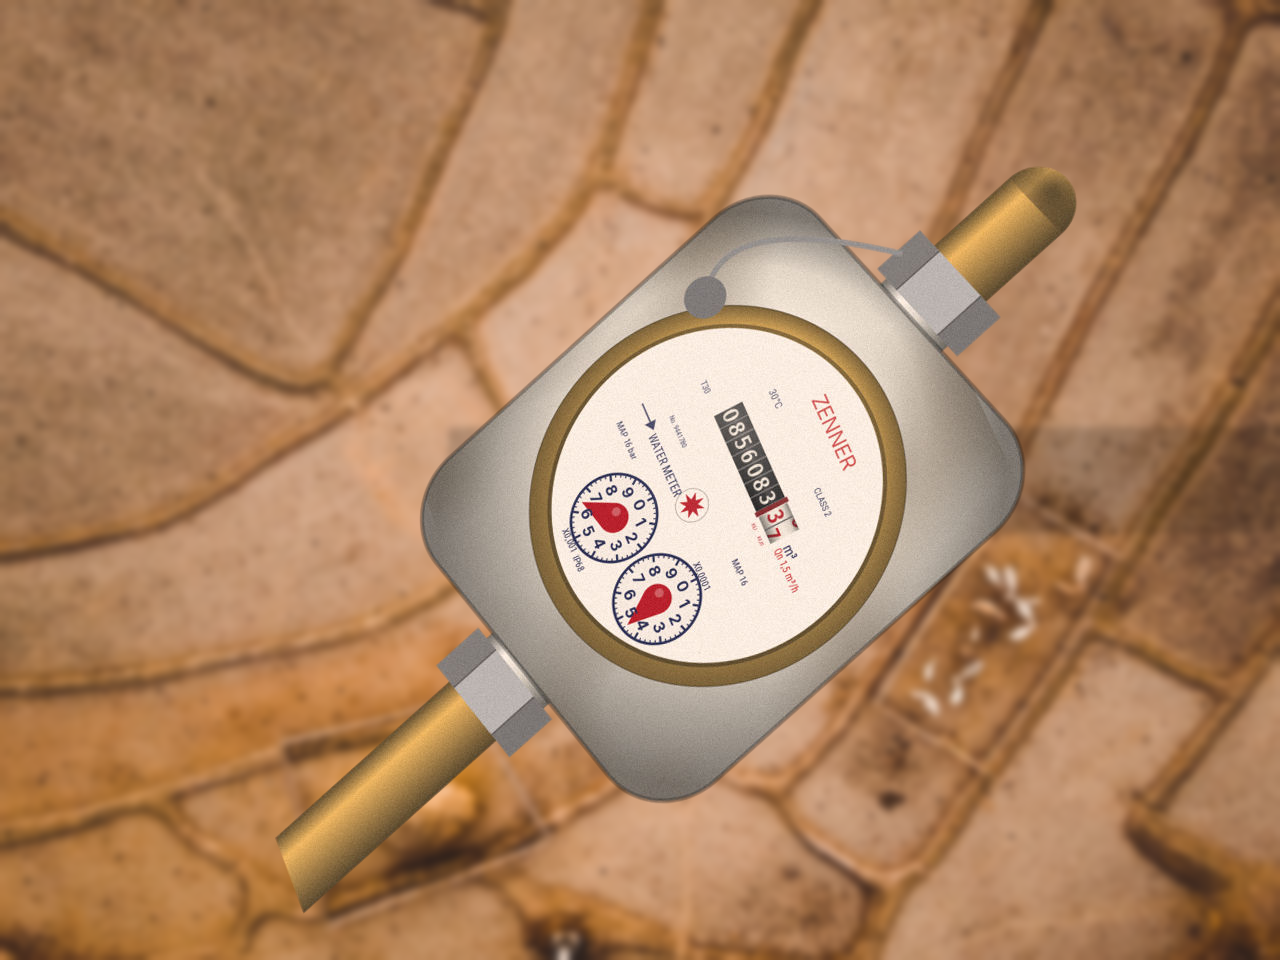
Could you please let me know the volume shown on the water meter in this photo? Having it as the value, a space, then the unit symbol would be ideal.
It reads 856083.3664 m³
